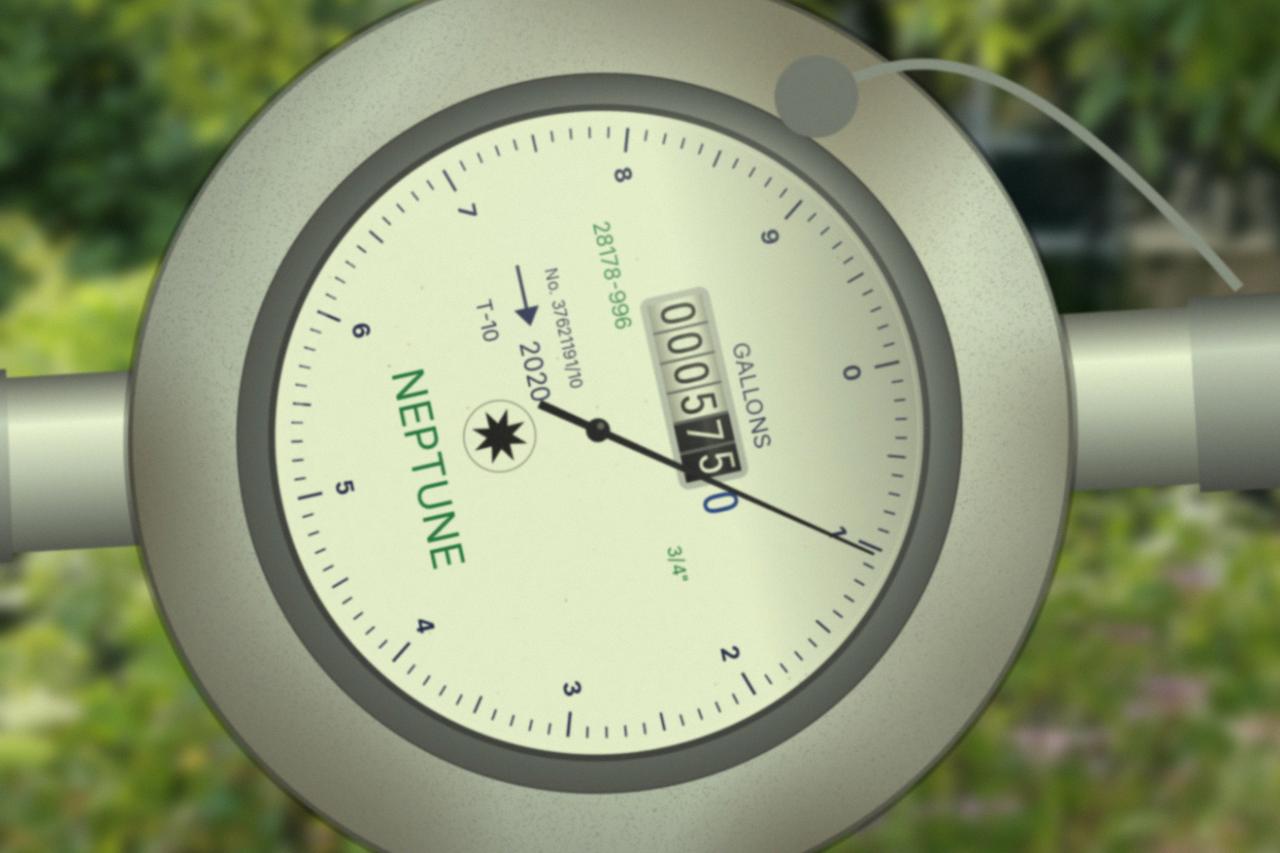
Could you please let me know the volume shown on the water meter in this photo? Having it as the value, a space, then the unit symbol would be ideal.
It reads 5751.0 gal
